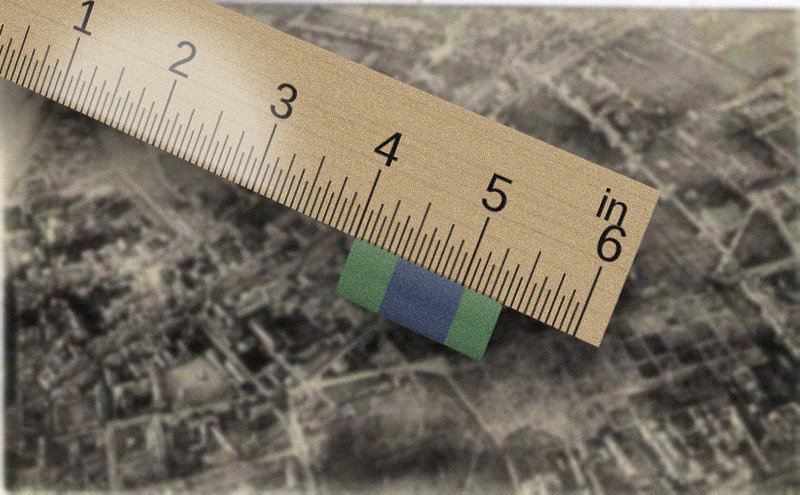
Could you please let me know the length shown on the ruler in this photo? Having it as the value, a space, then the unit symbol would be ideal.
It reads 1.375 in
